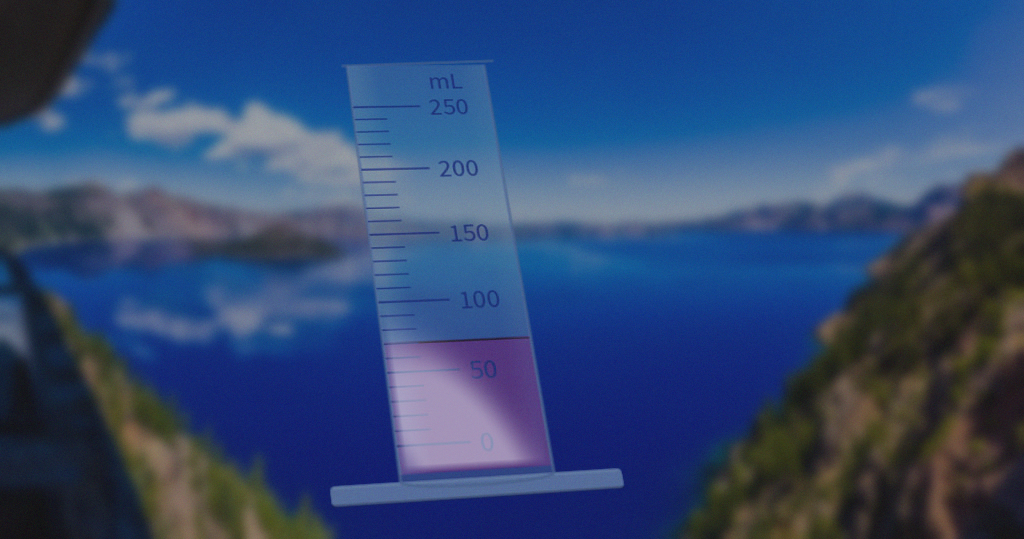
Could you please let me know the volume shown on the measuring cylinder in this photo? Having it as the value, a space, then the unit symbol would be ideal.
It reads 70 mL
